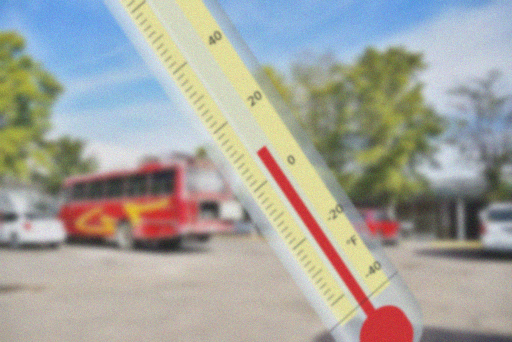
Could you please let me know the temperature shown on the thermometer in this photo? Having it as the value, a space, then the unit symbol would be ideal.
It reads 8 °F
